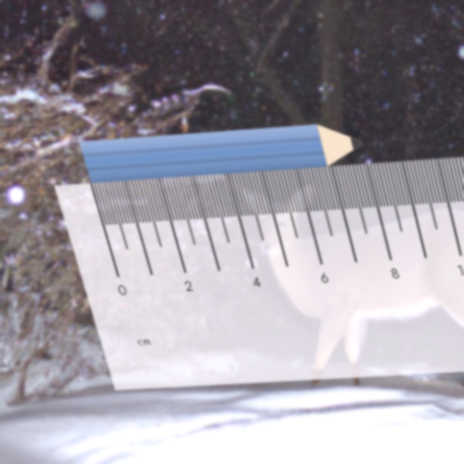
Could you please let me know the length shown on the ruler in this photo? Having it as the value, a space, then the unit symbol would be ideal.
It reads 8 cm
